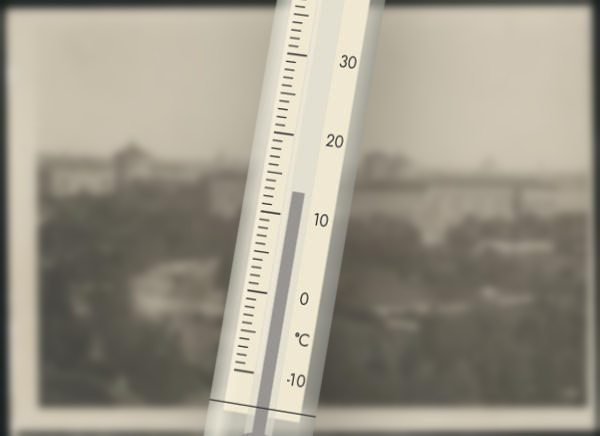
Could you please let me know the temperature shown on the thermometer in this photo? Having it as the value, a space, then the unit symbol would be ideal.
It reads 13 °C
